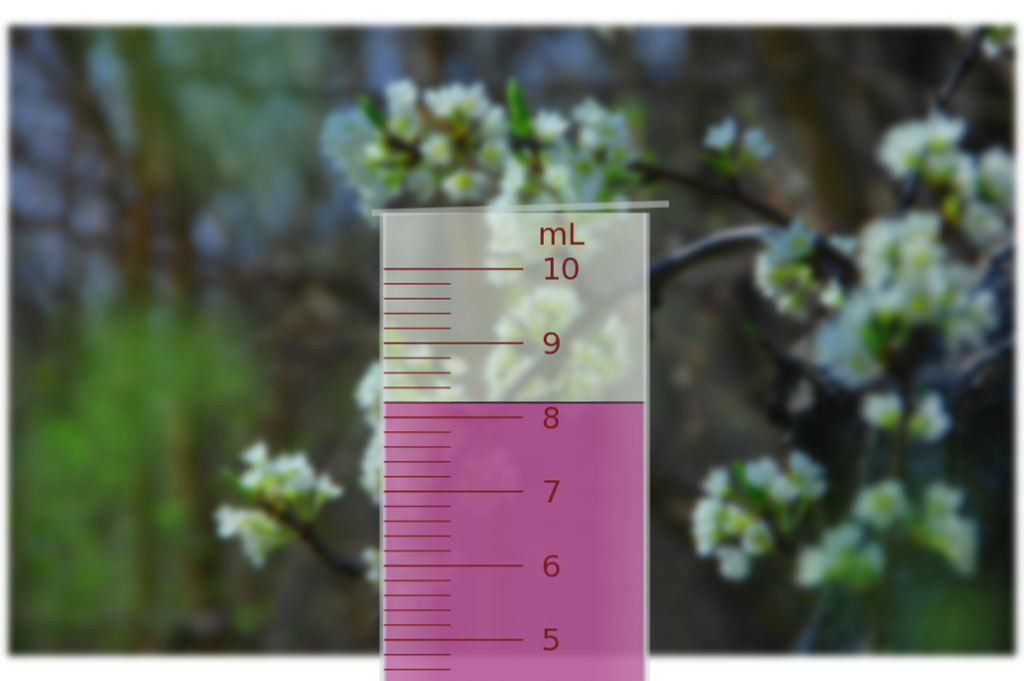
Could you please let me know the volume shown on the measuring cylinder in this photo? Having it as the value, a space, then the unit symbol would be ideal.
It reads 8.2 mL
